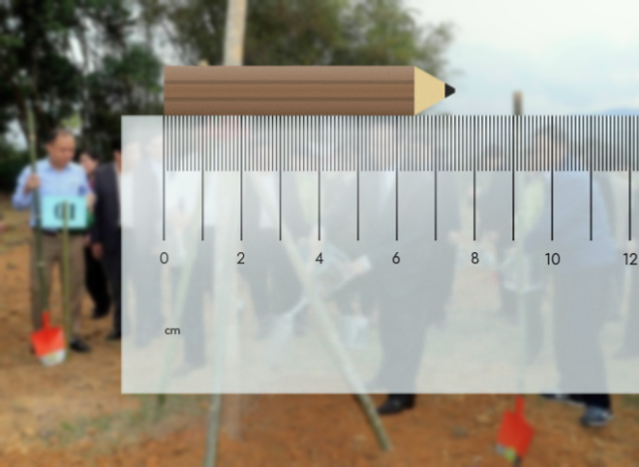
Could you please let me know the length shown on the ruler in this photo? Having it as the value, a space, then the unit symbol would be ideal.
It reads 7.5 cm
